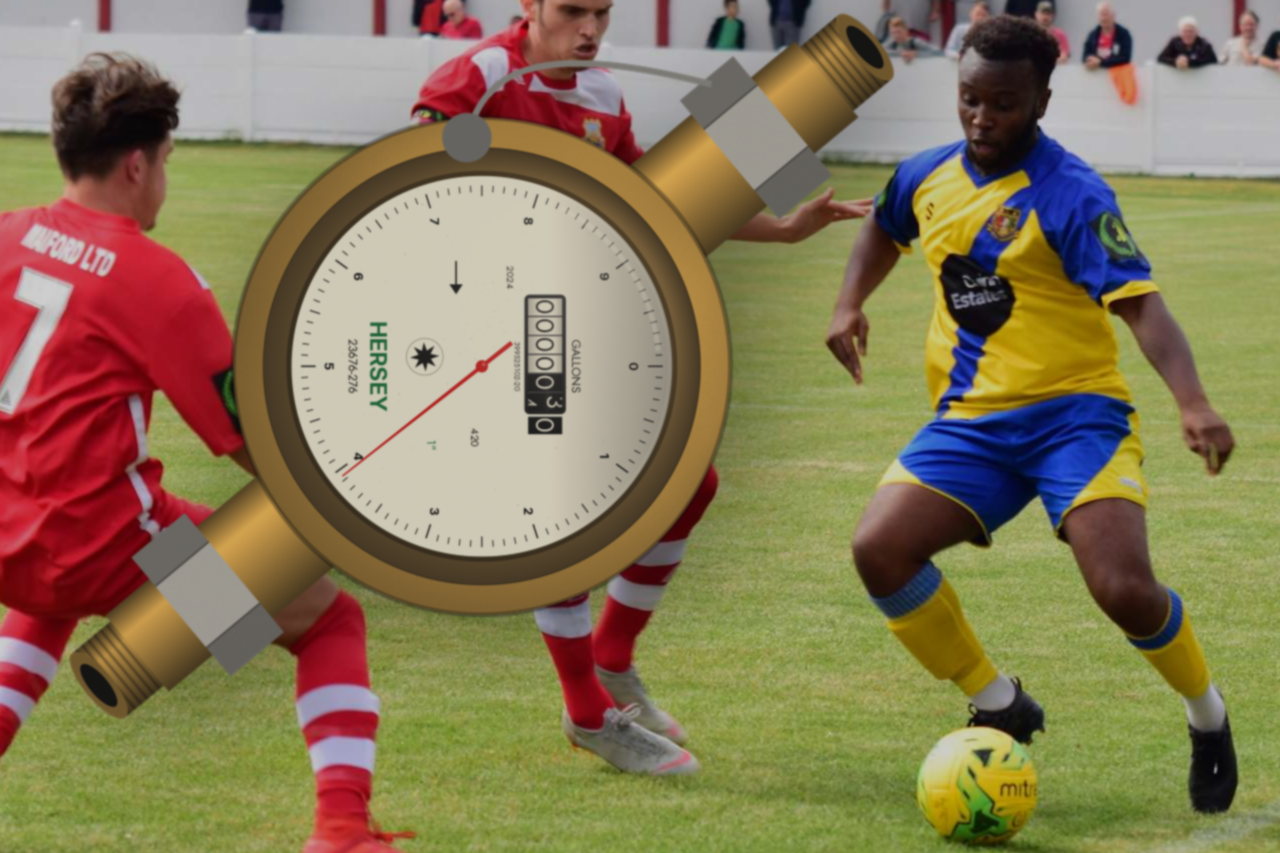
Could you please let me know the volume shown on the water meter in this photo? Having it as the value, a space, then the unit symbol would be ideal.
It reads 33.9 gal
